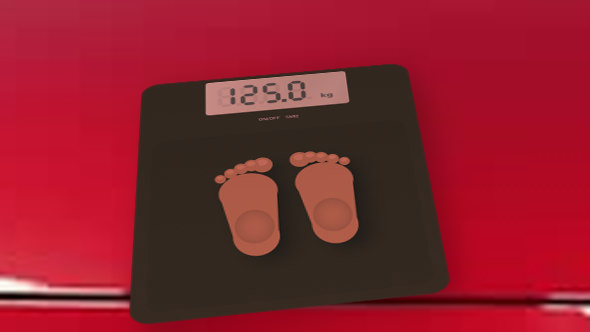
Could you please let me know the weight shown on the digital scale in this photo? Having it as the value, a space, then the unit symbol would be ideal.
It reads 125.0 kg
